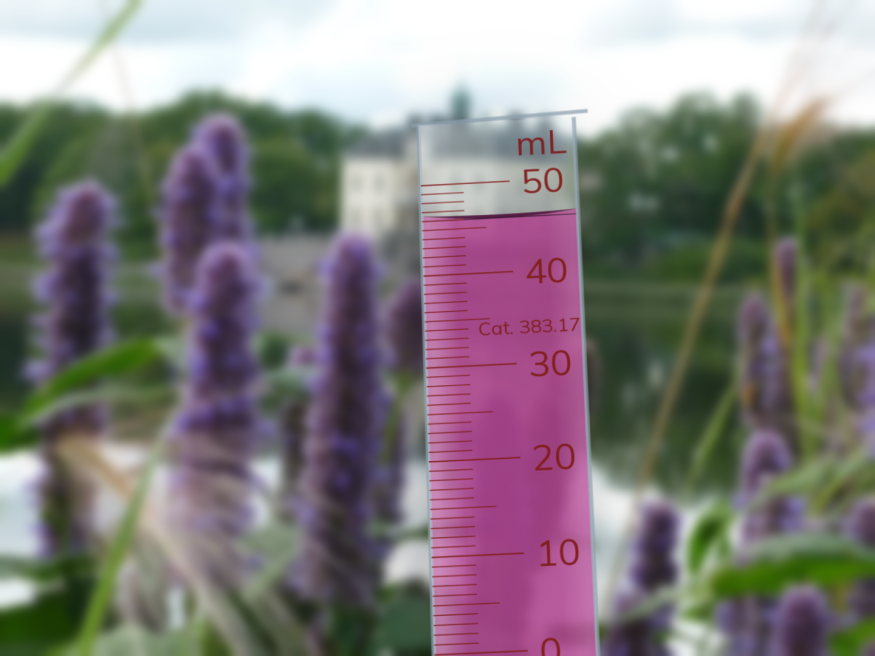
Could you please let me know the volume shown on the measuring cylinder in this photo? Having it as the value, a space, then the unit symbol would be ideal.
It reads 46 mL
